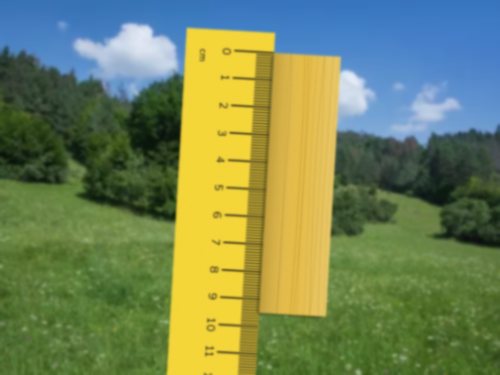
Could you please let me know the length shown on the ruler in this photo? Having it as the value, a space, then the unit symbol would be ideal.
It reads 9.5 cm
